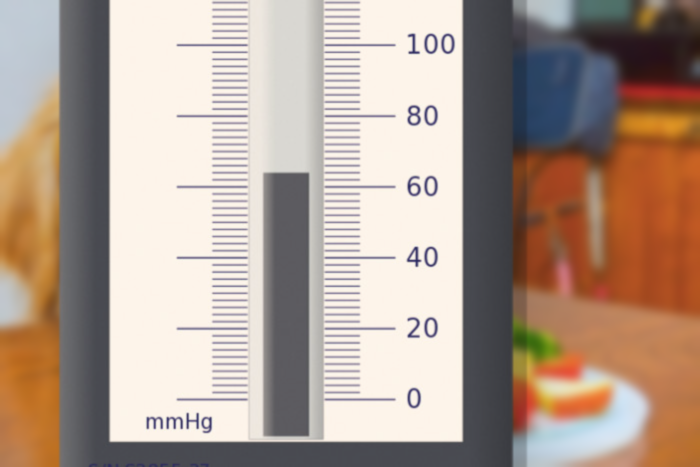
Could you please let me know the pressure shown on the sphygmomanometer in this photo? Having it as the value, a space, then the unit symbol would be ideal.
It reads 64 mmHg
